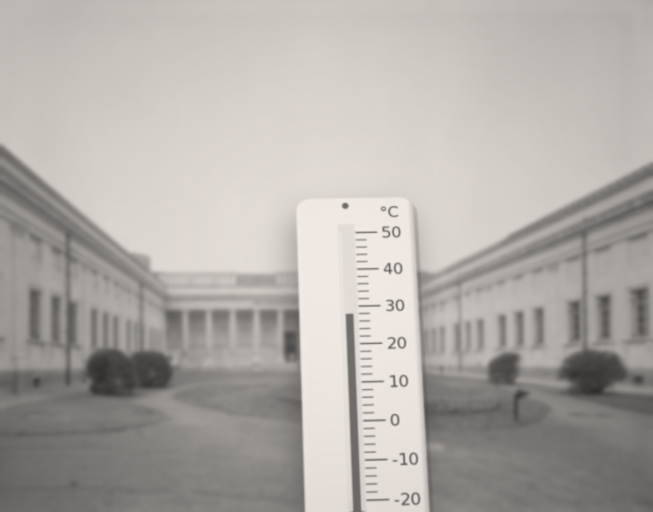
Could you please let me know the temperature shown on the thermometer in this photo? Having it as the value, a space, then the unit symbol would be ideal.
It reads 28 °C
